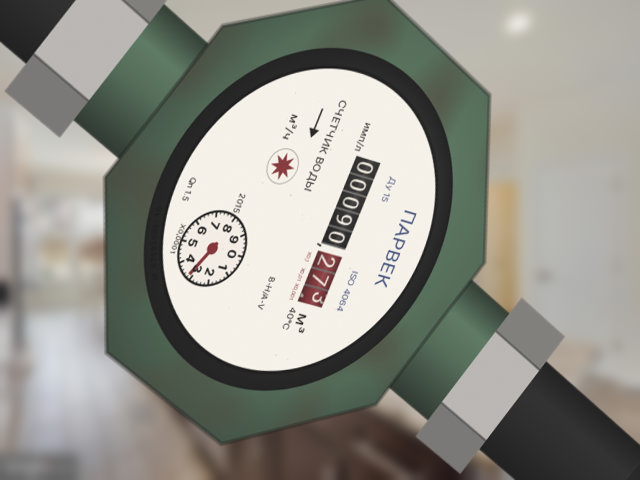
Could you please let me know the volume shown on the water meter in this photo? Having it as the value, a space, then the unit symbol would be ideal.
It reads 90.2733 m³
